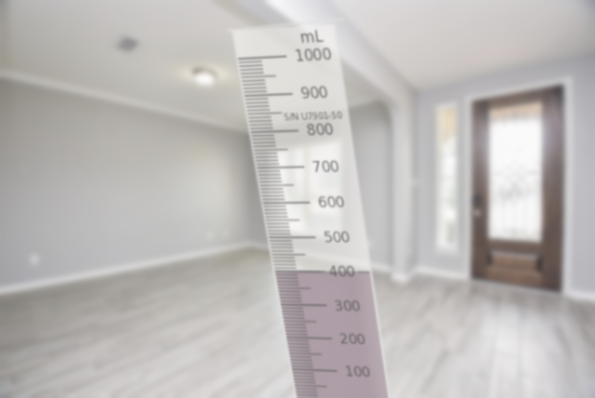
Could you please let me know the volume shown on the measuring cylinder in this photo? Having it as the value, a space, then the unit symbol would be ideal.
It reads 400 mL
